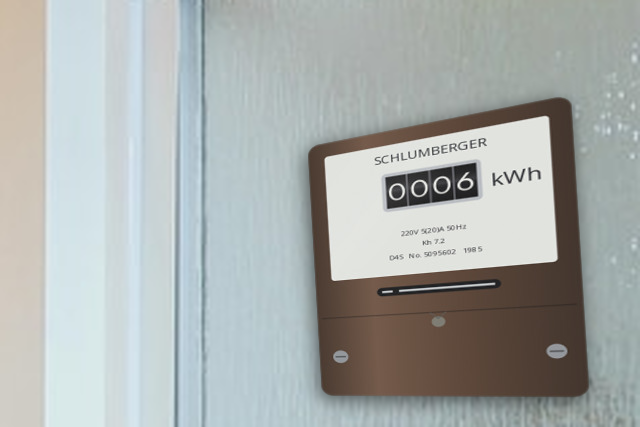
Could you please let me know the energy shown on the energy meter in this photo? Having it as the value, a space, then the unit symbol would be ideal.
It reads 6 kWh
